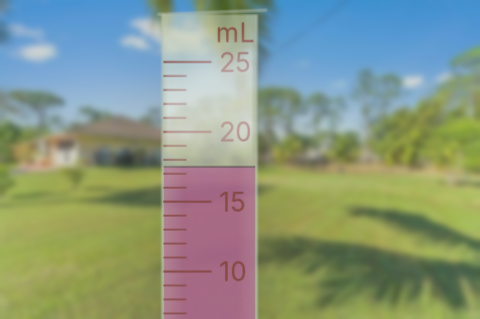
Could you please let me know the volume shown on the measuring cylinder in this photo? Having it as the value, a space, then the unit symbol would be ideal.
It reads 17.5 mL
